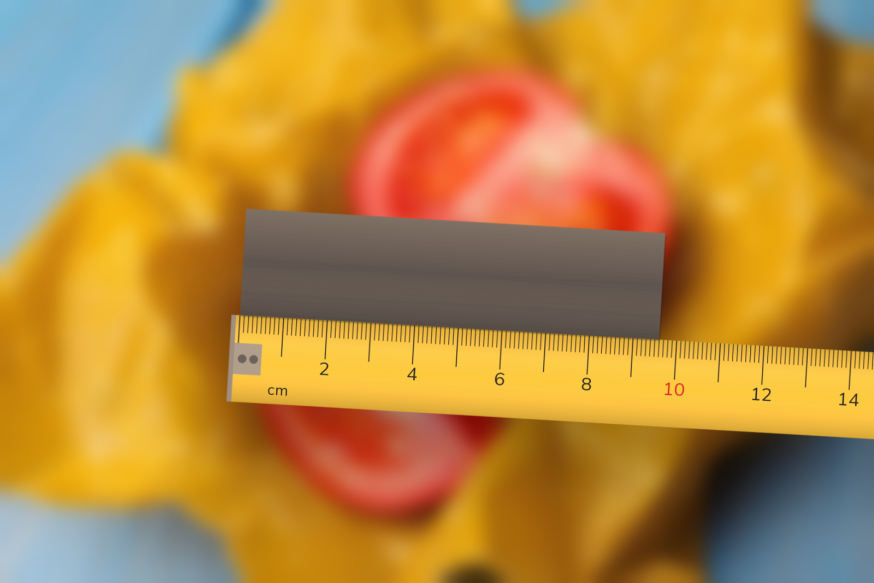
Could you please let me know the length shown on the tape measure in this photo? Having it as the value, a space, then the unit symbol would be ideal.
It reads 9.6 cm
